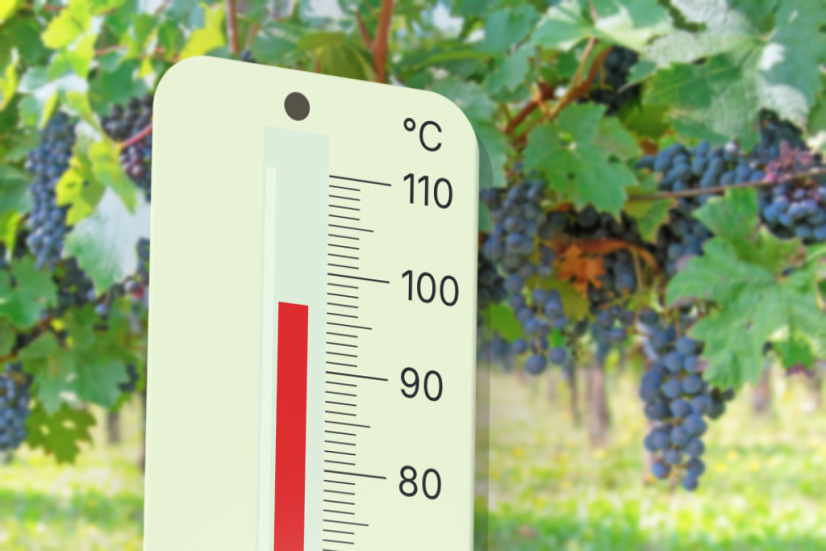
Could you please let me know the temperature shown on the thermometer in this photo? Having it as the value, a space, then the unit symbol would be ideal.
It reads 96.5 °C
